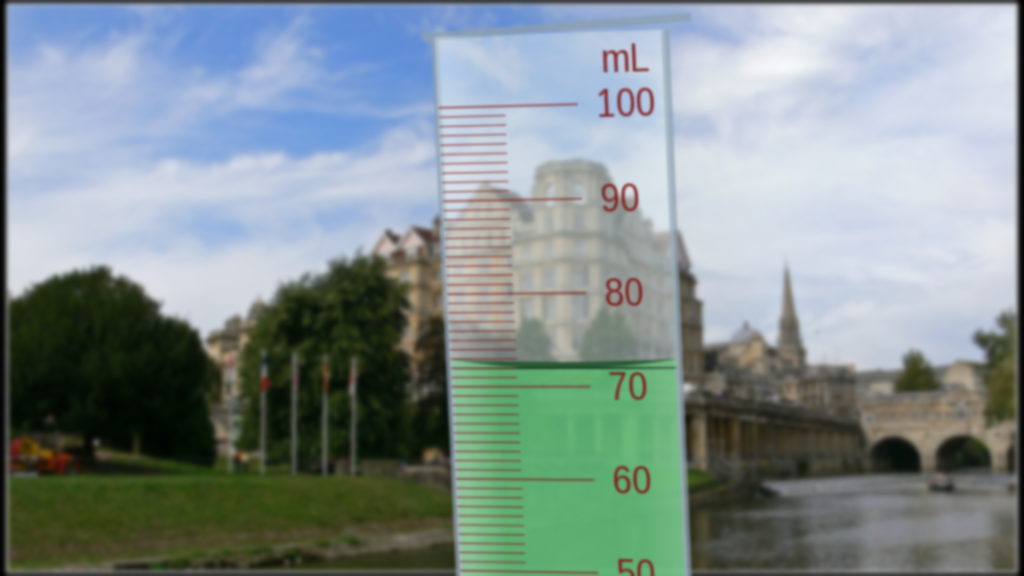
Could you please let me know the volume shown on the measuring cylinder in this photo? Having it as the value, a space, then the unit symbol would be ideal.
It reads 72 mL
